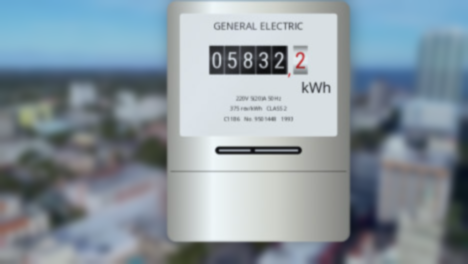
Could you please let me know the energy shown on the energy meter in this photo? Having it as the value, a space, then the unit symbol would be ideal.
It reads 5832.2 kWh
